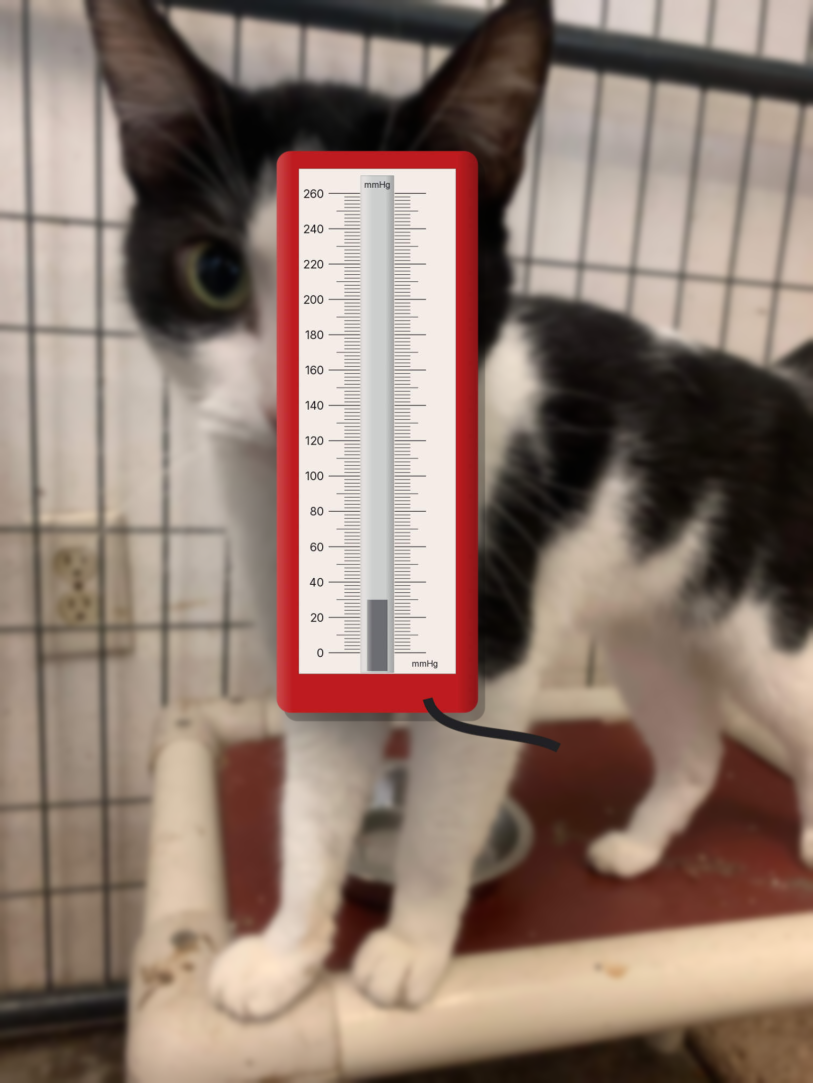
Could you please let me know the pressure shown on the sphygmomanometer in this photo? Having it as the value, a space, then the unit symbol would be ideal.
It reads 30 mmHg
